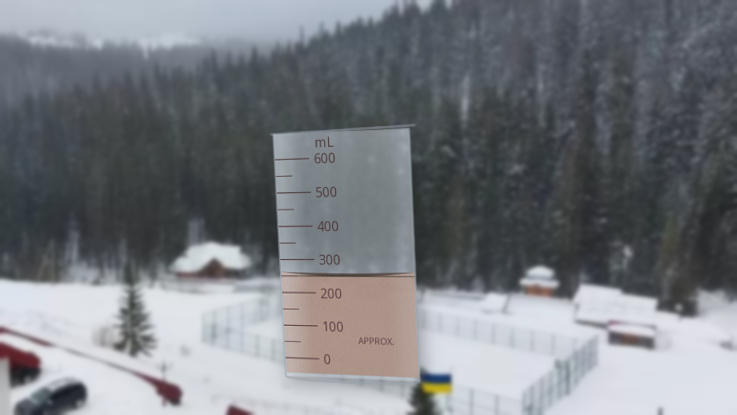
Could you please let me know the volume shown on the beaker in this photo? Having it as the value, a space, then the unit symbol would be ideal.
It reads 250 mL
